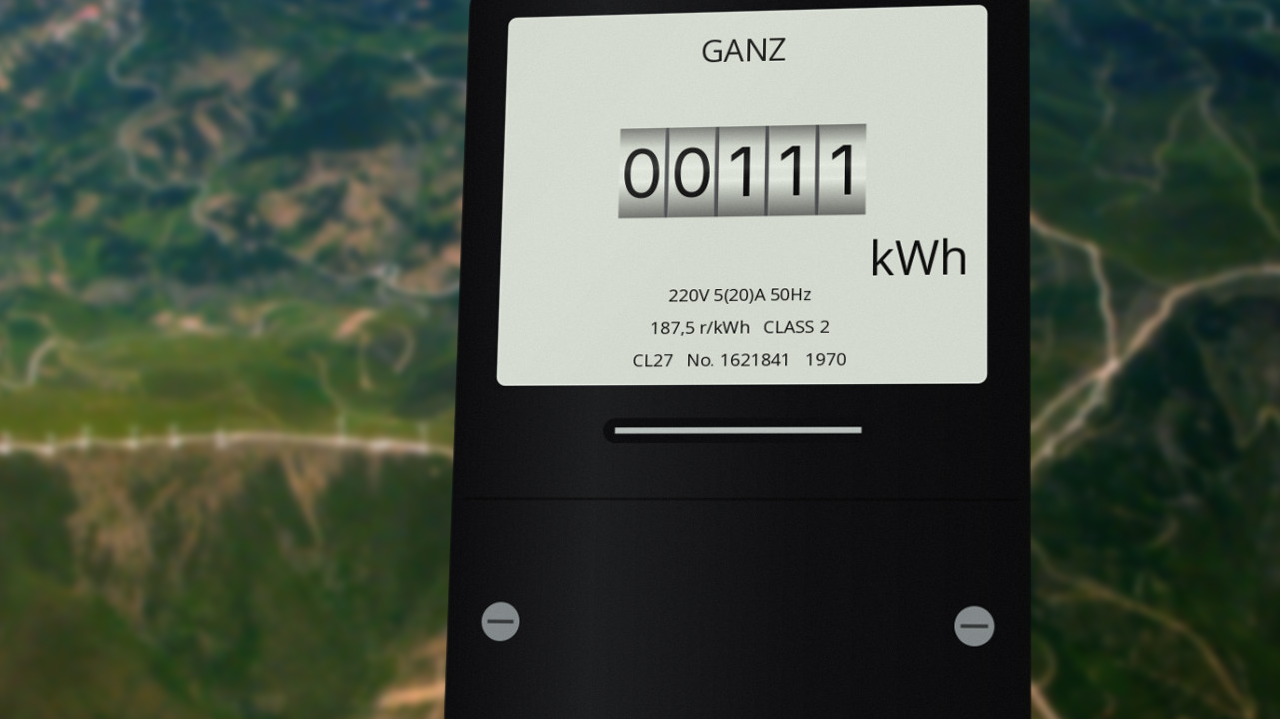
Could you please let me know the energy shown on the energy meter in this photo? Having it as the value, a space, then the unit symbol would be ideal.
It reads 111 kWh
